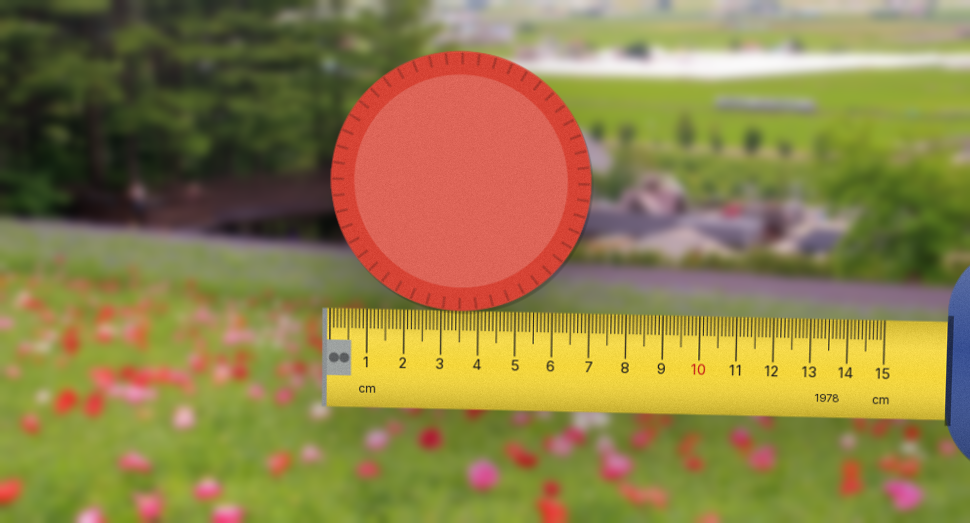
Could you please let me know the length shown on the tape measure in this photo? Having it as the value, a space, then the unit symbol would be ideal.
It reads 7 cm
